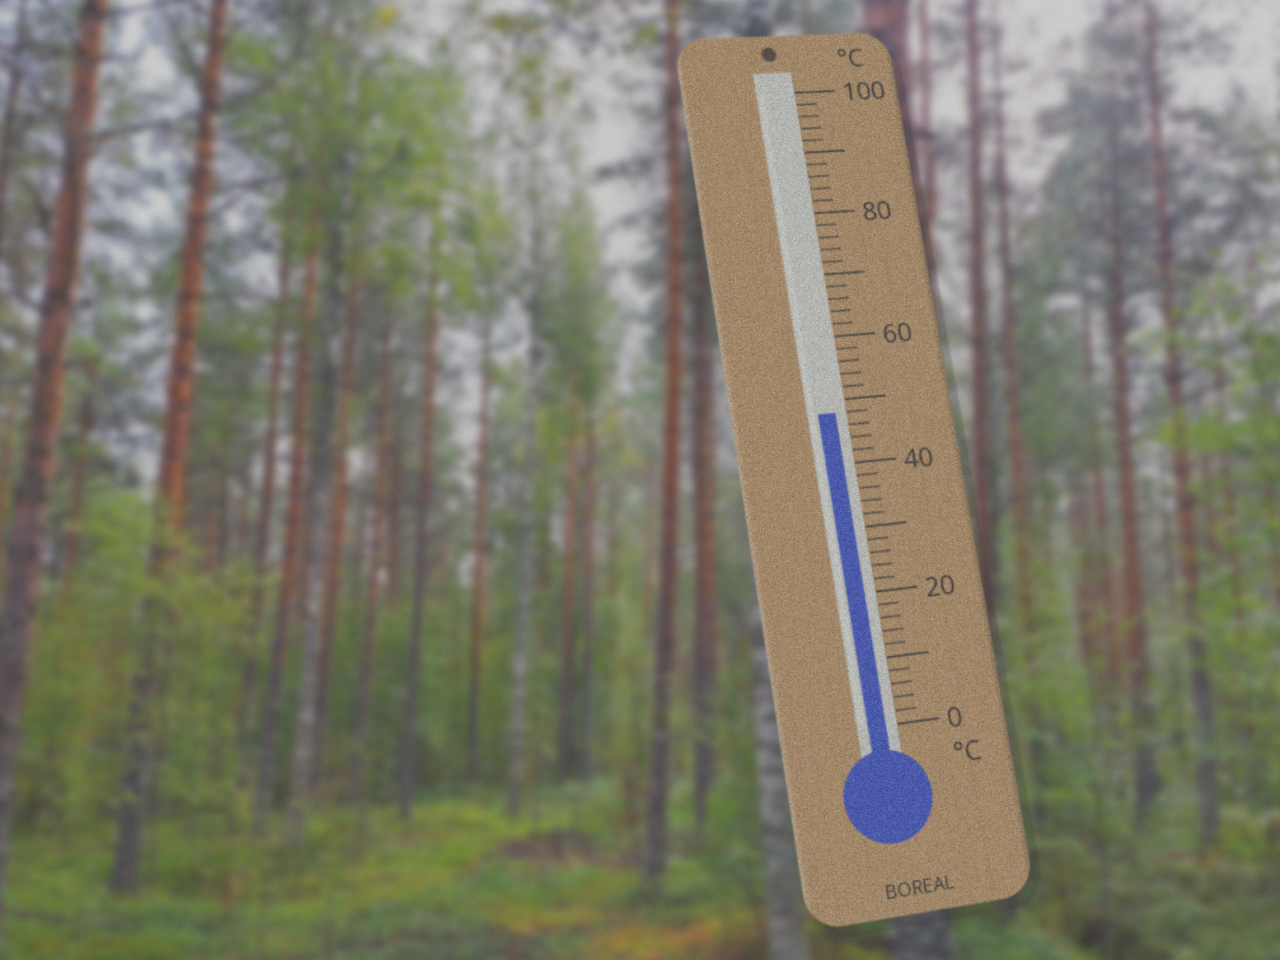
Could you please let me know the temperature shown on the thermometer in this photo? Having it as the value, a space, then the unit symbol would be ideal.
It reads 48 °C
